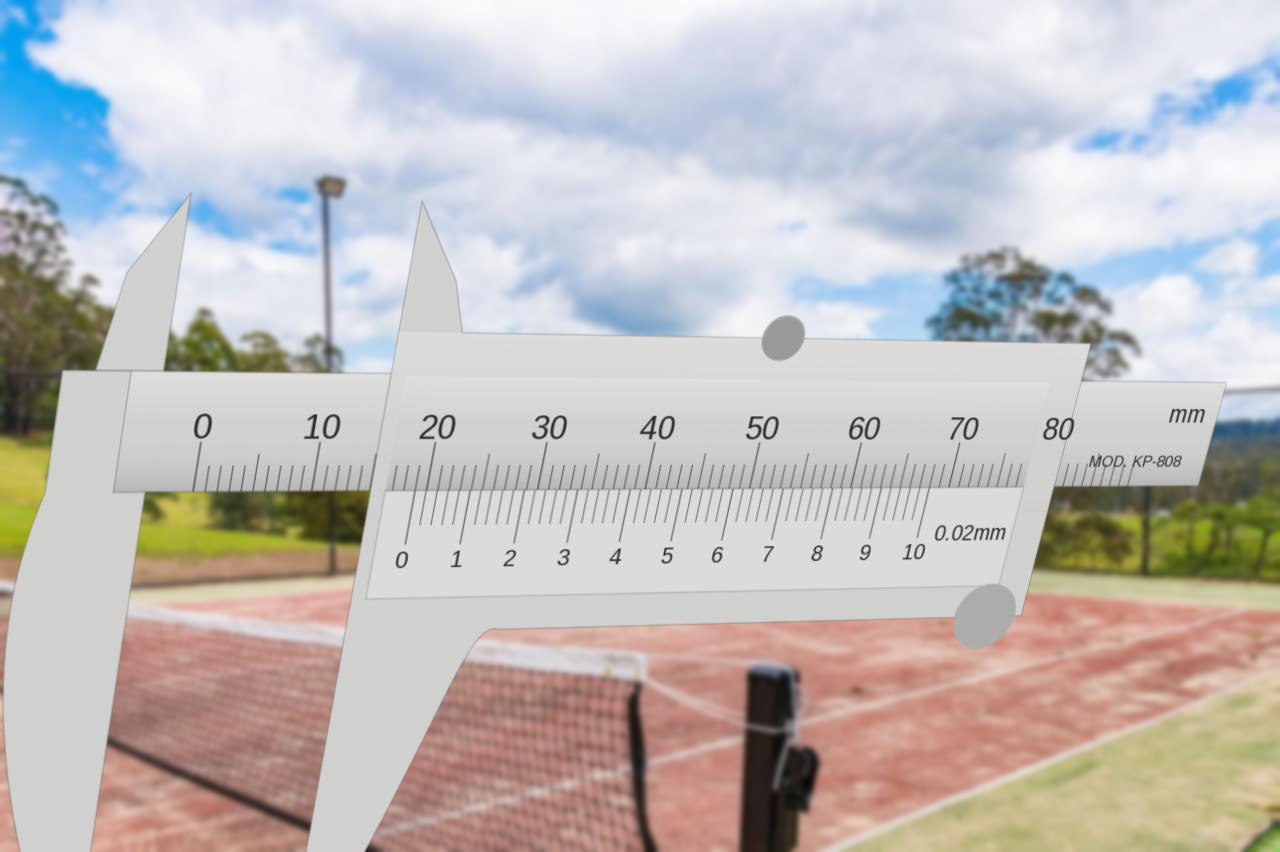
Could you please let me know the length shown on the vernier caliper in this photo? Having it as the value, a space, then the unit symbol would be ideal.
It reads 19.0 mm
